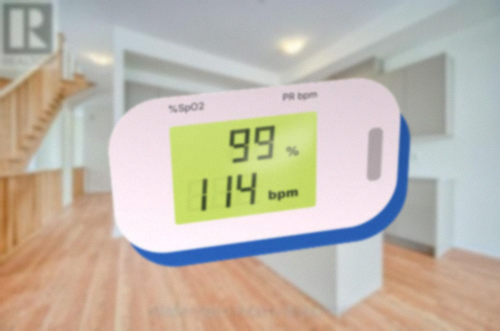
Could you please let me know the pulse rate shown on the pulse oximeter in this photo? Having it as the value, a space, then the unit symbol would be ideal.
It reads 114 bpm
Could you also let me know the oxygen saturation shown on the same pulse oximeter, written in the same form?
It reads 99 %
